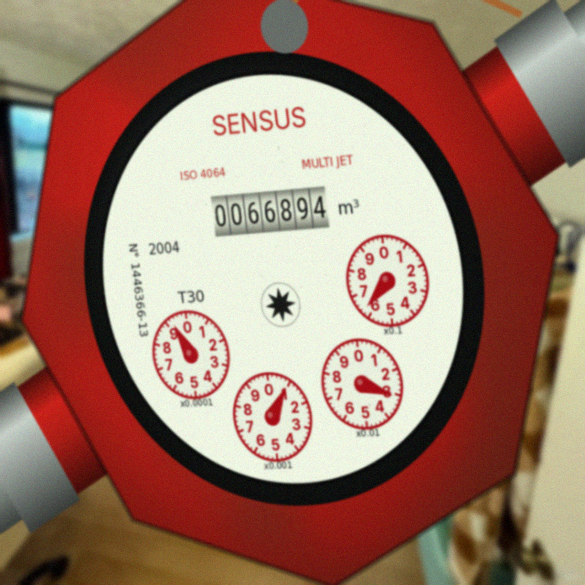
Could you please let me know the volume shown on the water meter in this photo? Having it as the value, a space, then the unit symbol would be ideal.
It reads 66894.6309 m³
